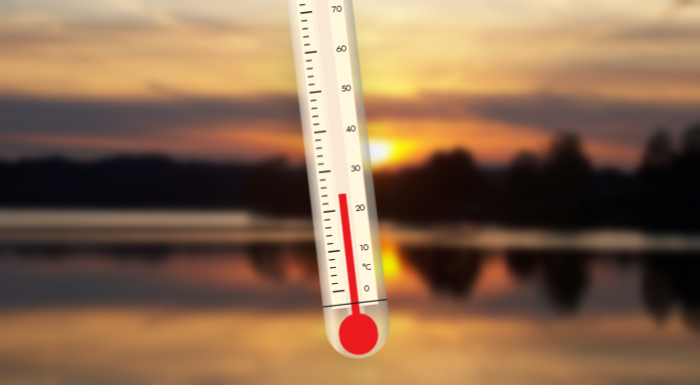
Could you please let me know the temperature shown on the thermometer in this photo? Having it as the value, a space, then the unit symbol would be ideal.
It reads 24 °C
